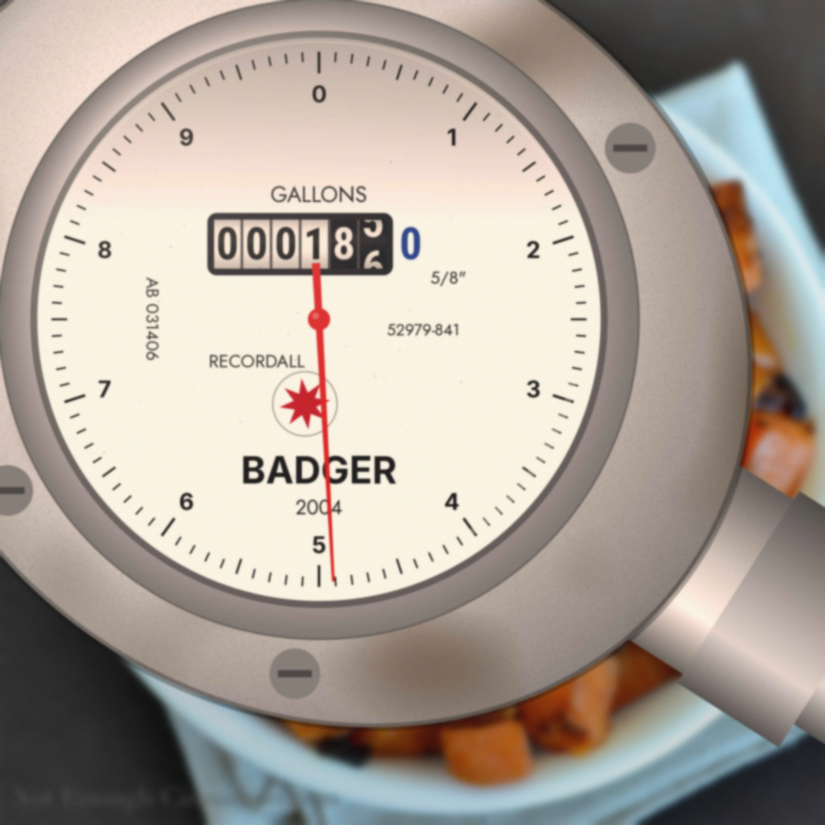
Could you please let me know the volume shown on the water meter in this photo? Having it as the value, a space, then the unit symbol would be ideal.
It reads 1854.9 gal
